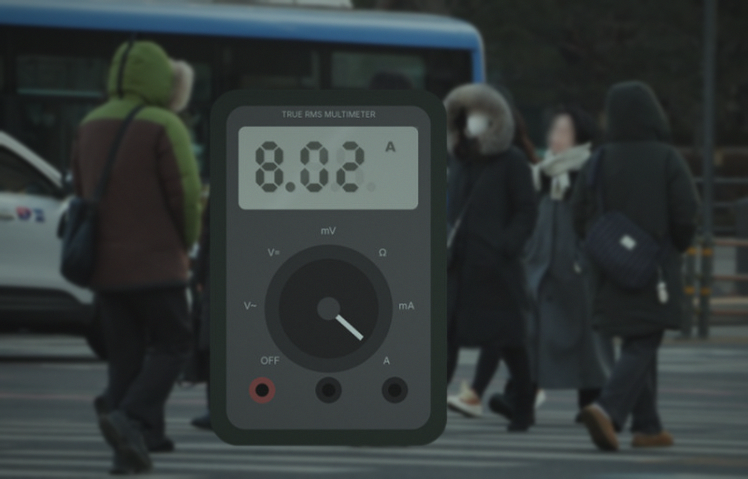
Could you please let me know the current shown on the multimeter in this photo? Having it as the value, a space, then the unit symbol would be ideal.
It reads 8.02 A
